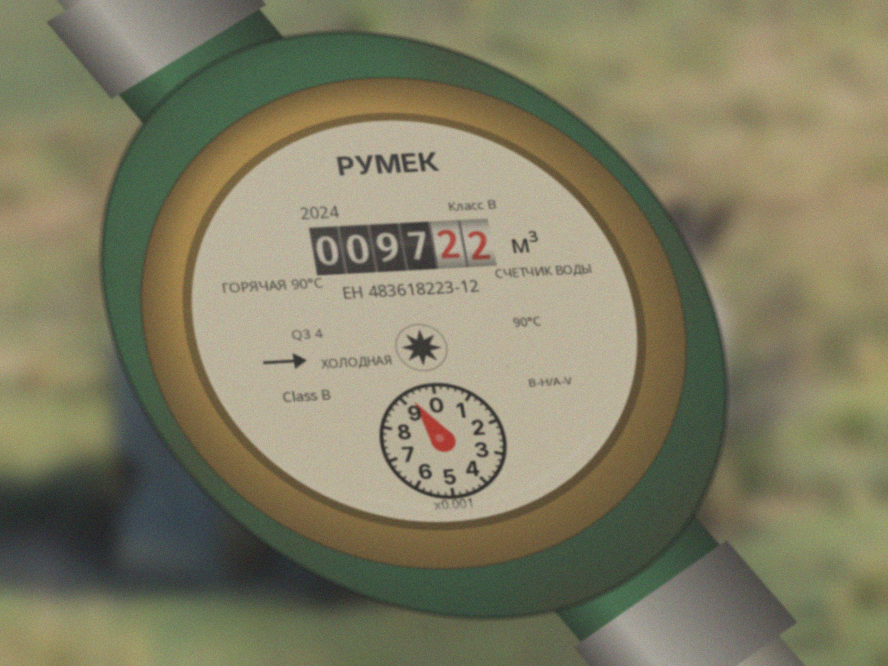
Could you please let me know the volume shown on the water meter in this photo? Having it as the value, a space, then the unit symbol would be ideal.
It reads 97.219 m³
